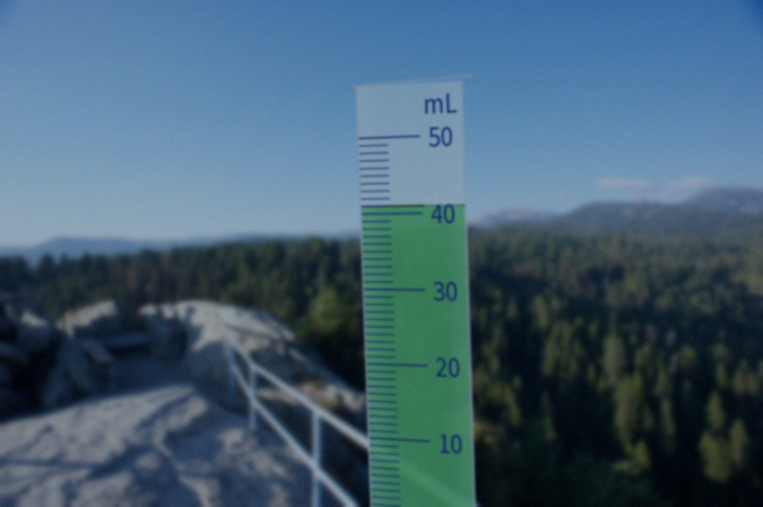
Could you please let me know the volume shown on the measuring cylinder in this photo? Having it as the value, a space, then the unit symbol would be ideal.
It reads 41 mL
